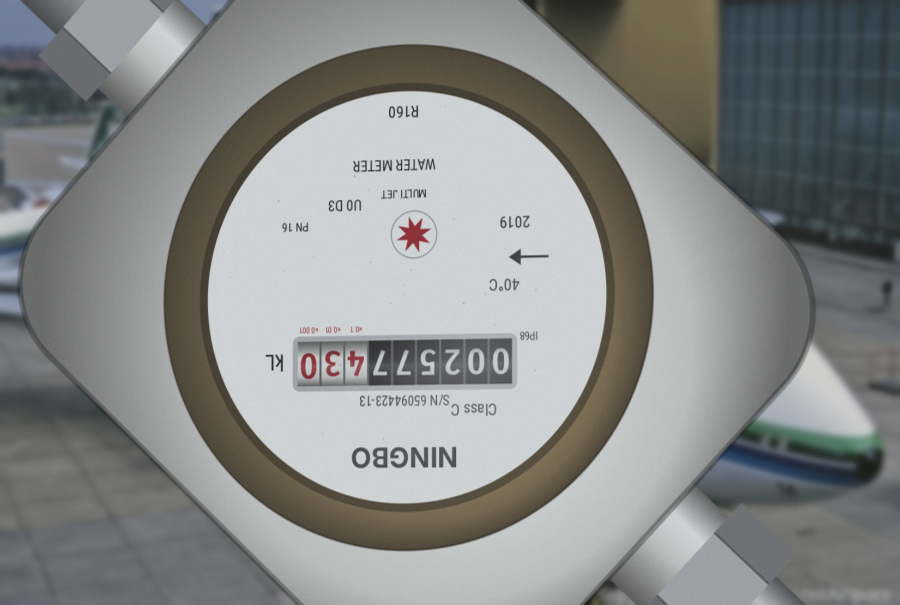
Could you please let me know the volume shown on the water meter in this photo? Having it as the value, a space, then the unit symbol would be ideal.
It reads 2577.430 kL
